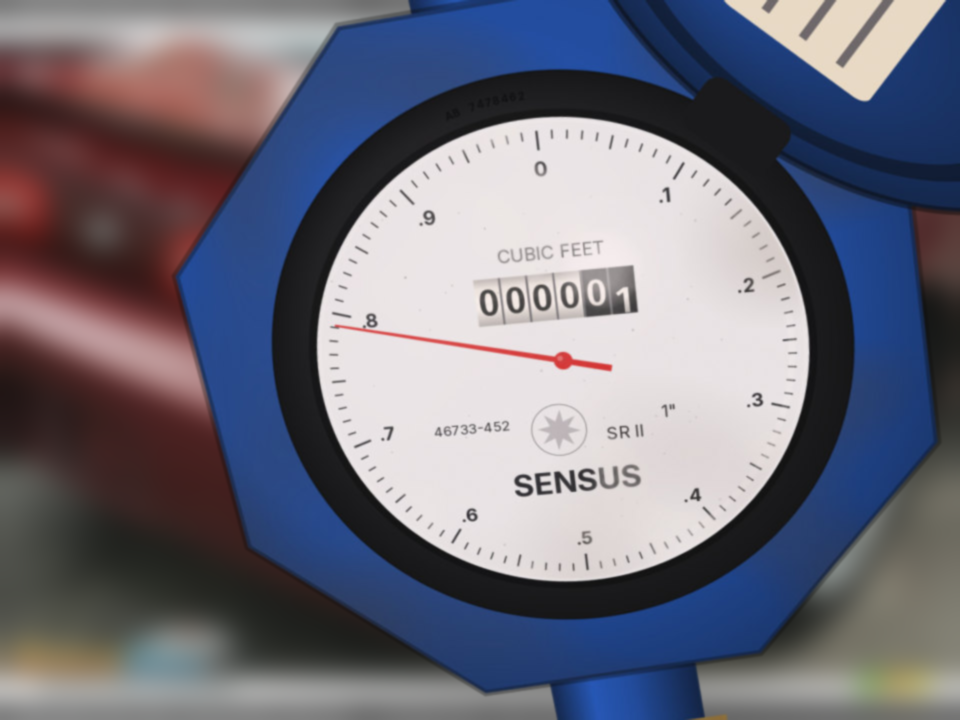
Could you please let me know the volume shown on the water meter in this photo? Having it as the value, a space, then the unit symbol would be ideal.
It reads 0.79 ft³
